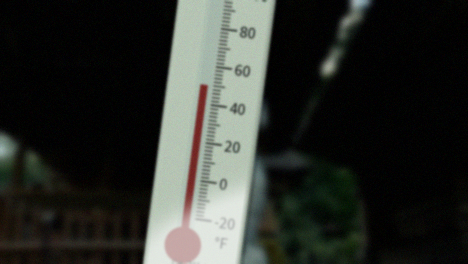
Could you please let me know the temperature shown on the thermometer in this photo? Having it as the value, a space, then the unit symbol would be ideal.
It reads 50 °F
